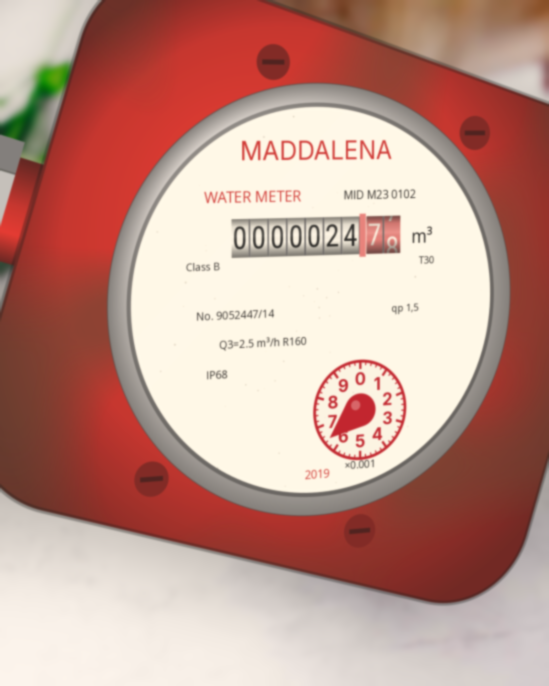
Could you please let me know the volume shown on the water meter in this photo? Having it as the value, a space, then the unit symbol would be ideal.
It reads 24.776 m³
